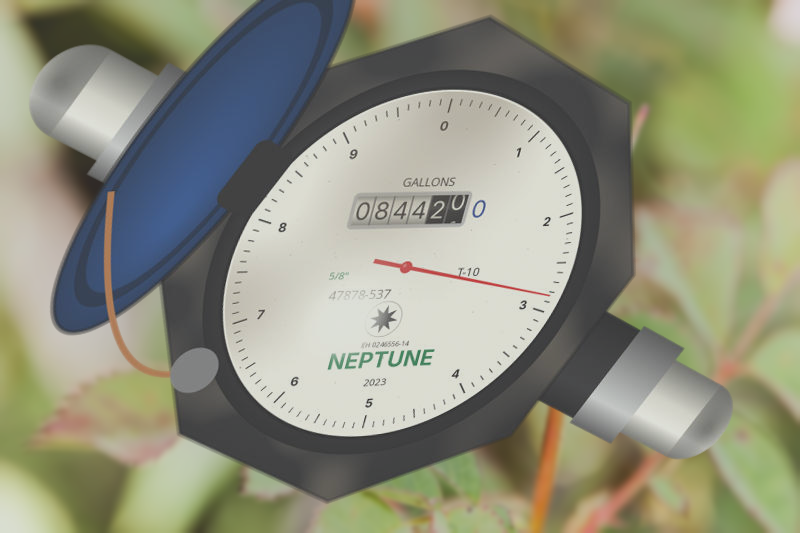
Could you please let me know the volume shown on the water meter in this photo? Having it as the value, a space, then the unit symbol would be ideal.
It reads 844202.8 gal
